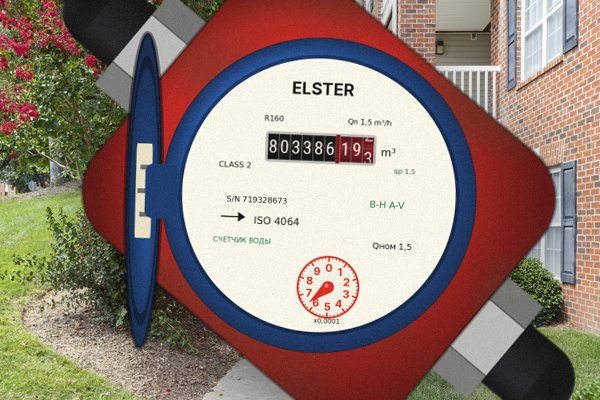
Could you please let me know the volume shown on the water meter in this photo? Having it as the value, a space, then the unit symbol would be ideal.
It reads 803386.1926 m³
